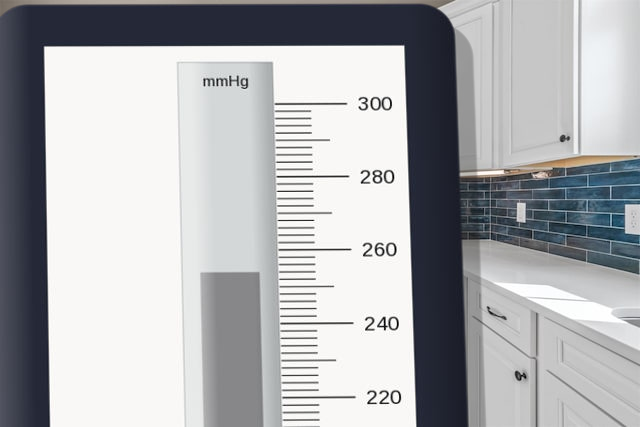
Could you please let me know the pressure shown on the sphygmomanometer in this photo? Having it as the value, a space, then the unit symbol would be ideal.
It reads 254 mmHg
